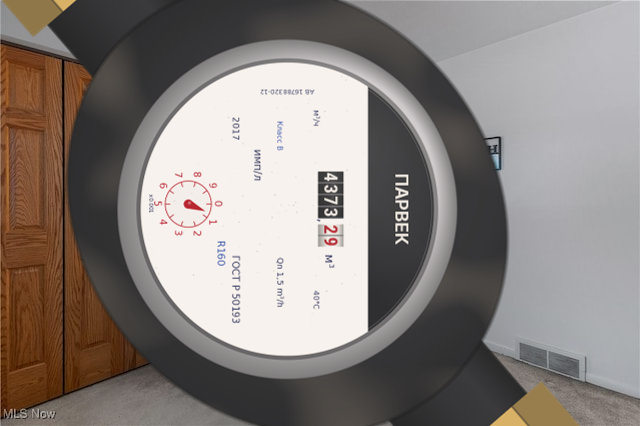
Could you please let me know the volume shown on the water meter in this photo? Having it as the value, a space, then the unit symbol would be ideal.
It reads 4373.290 m³
